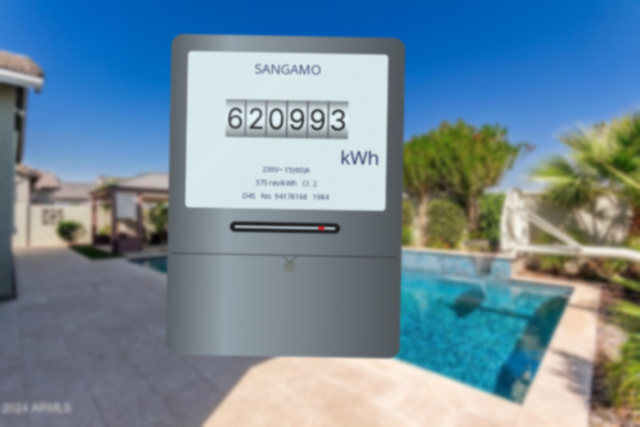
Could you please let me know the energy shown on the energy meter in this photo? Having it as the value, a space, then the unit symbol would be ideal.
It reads 620993 kWh
